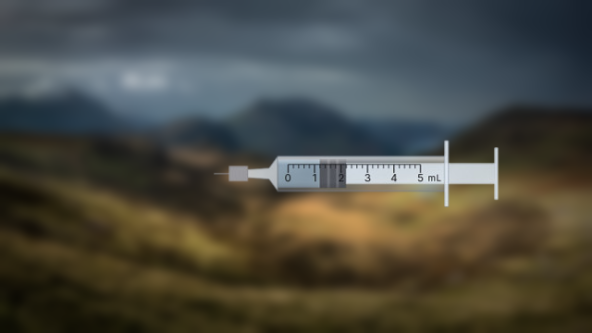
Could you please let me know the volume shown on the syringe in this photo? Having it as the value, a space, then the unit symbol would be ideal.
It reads 1.2 mL
